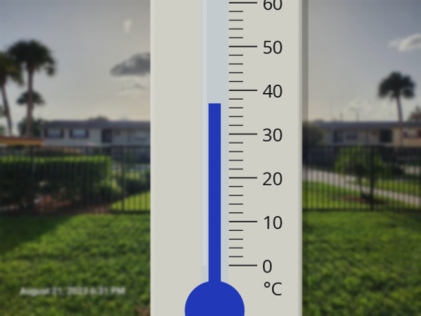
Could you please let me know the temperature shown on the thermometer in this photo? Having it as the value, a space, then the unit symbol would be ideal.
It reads 37 °C
